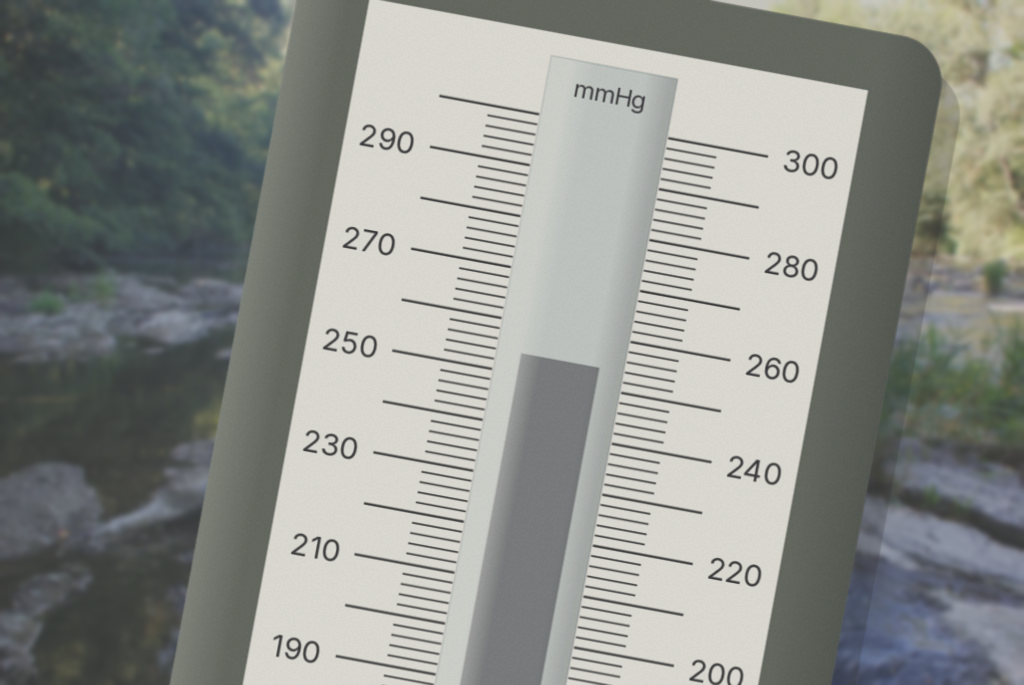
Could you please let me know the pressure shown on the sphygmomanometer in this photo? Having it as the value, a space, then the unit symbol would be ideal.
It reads 254 mmHg
